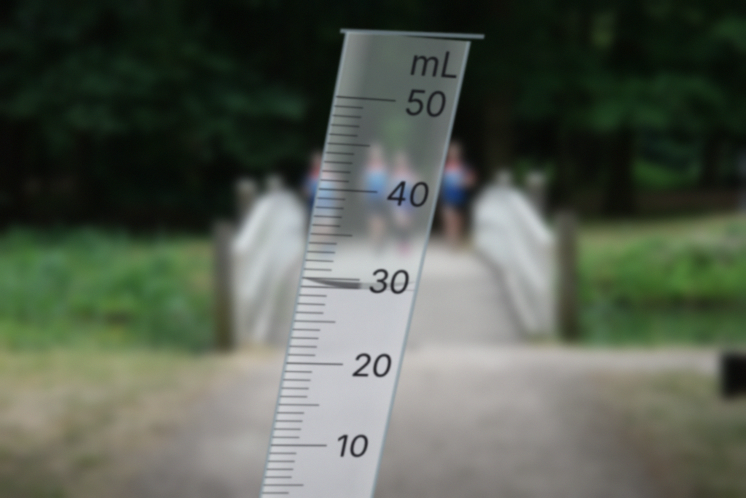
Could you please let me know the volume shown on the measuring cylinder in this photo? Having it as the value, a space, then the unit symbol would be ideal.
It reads 29 mL
